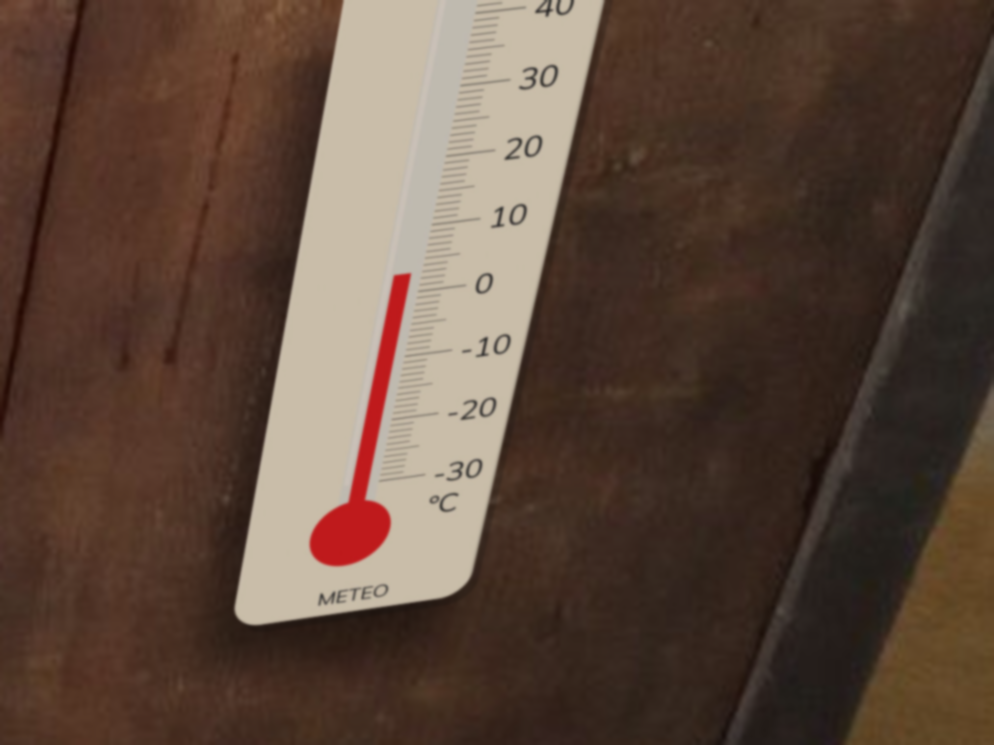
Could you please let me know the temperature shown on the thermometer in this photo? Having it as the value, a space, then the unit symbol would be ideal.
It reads 3 °C
